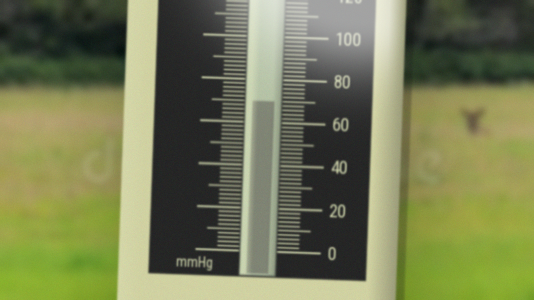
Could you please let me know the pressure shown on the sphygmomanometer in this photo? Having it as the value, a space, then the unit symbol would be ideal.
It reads 70 mmHg
